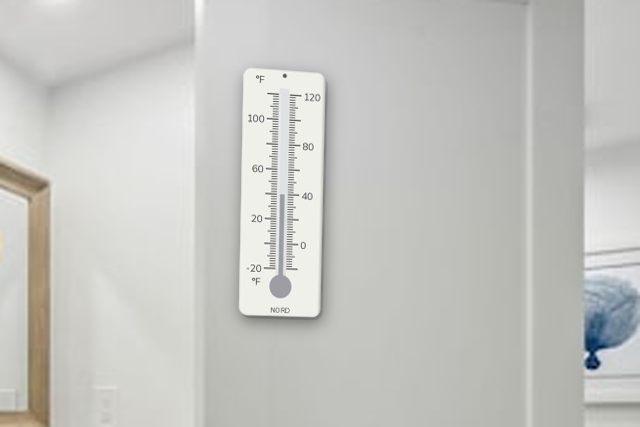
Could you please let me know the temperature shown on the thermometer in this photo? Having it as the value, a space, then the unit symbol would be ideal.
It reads 40 °F
